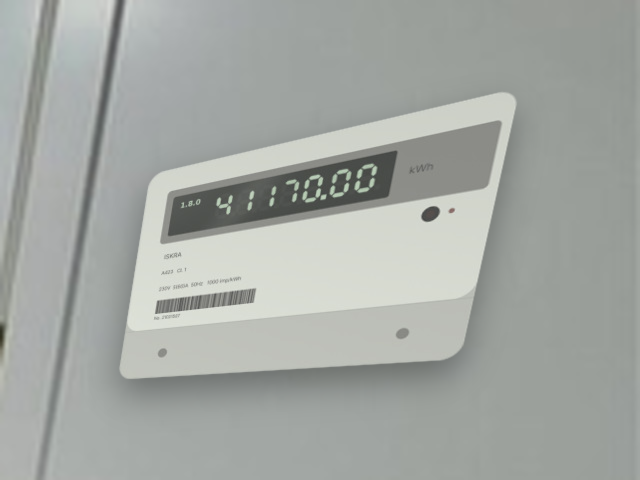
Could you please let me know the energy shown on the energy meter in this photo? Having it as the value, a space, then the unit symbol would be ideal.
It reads 41170.00 kWh
